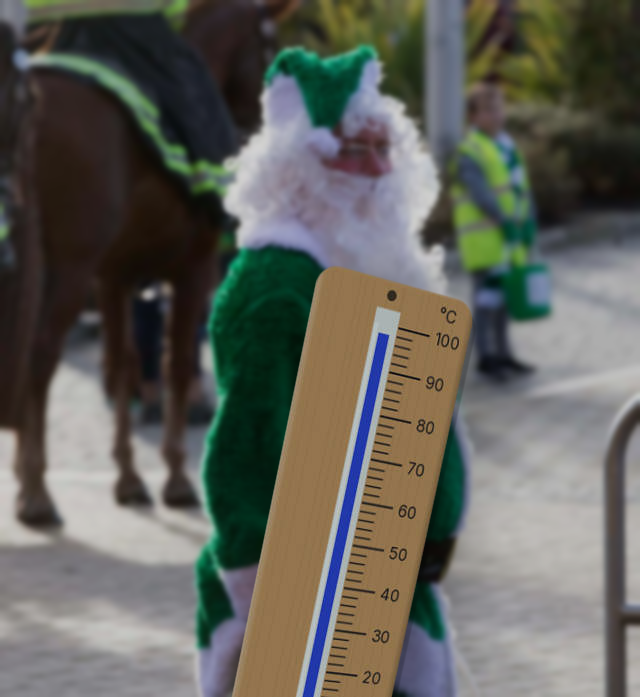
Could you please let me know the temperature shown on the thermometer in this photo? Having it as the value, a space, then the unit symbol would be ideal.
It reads 98 °C
